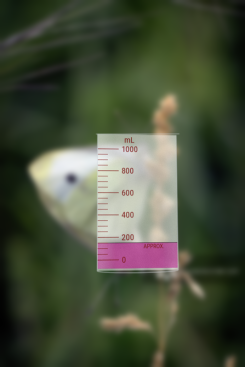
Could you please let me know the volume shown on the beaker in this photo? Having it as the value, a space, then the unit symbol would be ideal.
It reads 150 mL
